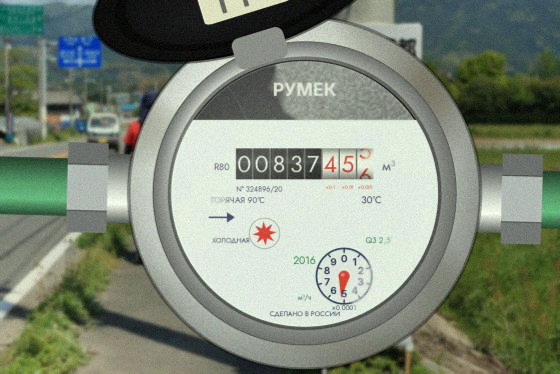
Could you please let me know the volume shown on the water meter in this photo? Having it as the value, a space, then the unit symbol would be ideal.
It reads 837.4555 m³
